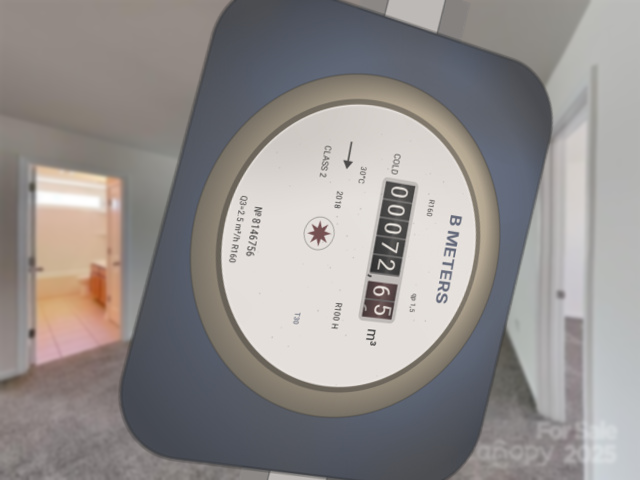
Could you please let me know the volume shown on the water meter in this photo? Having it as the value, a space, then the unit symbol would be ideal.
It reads 72.65 m³
